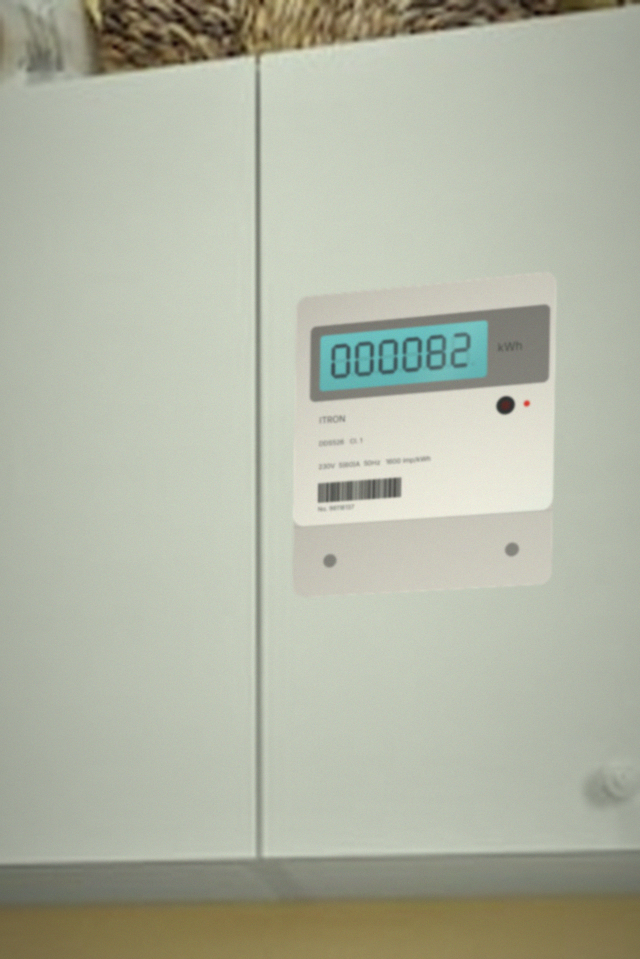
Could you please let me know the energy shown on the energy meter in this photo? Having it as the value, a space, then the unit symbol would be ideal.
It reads 82 kWh
